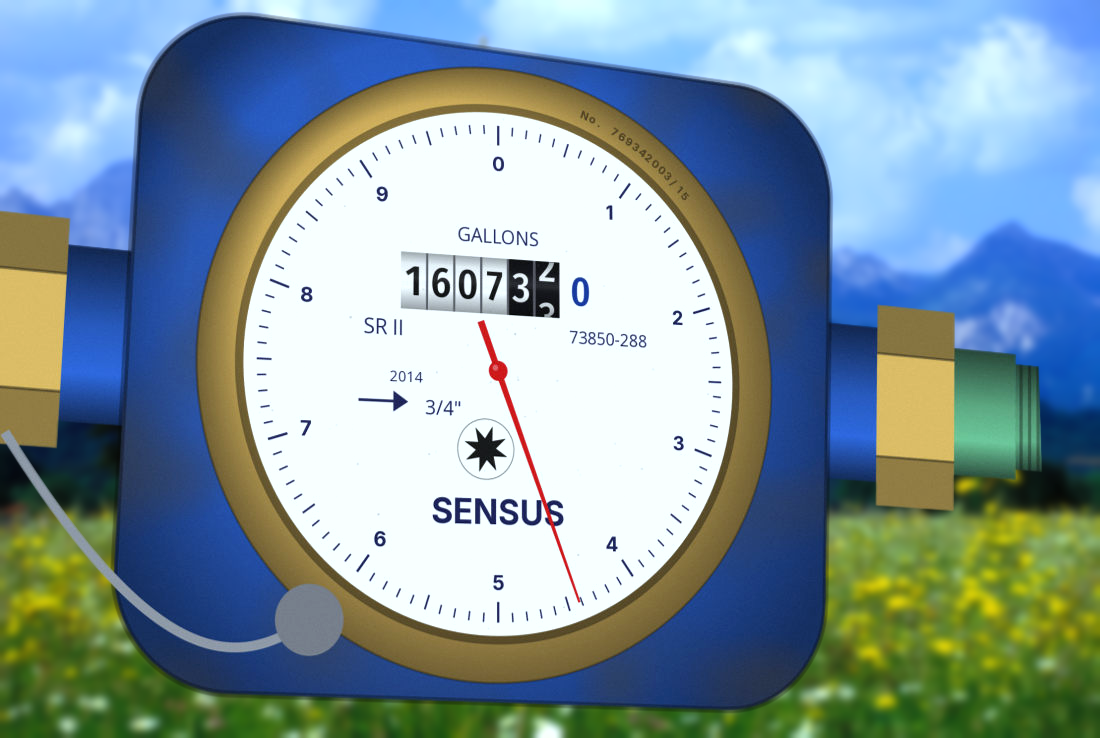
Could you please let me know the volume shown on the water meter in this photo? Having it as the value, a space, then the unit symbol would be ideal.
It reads 1607324.4 gal
